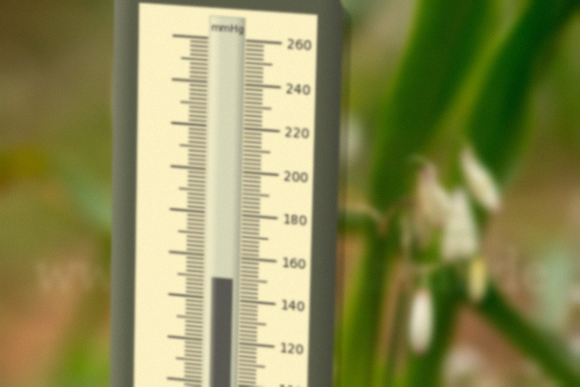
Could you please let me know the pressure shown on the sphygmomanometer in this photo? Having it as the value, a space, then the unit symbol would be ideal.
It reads 150 mmHg
